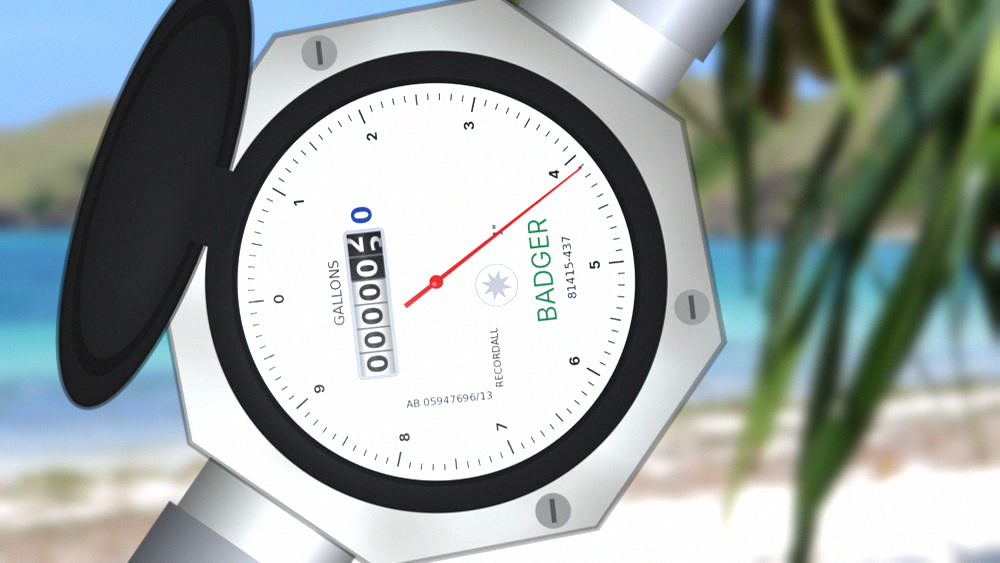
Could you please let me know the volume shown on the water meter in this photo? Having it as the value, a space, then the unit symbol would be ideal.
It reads 24.1 gal
